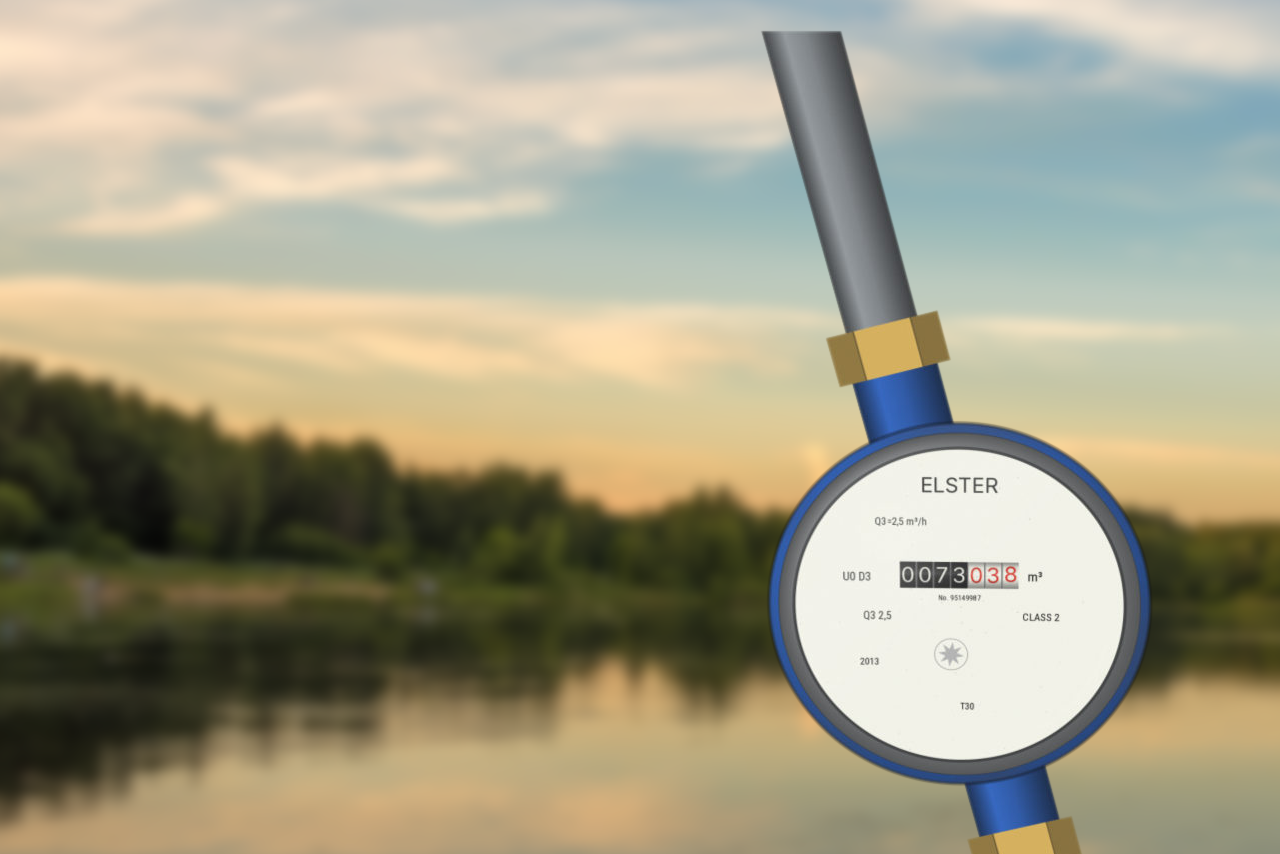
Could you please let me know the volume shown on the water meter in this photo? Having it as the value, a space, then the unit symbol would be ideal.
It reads 73.038 m³
